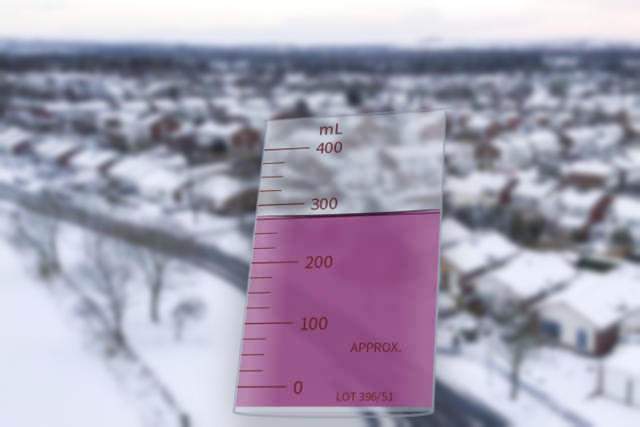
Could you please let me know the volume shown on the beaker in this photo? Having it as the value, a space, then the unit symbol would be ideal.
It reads 275 mL
